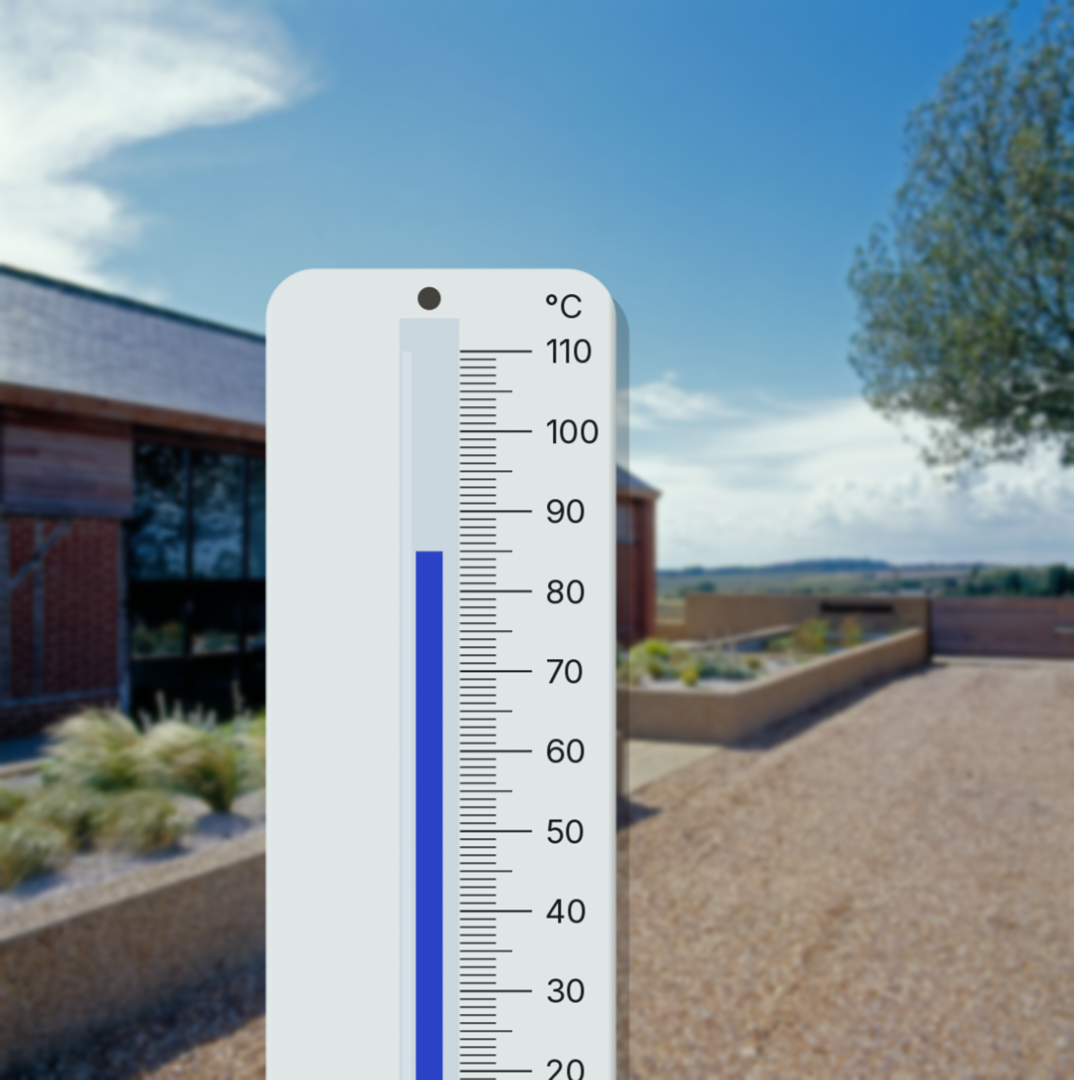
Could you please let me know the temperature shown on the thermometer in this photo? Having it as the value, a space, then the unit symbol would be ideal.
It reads 85 °C
